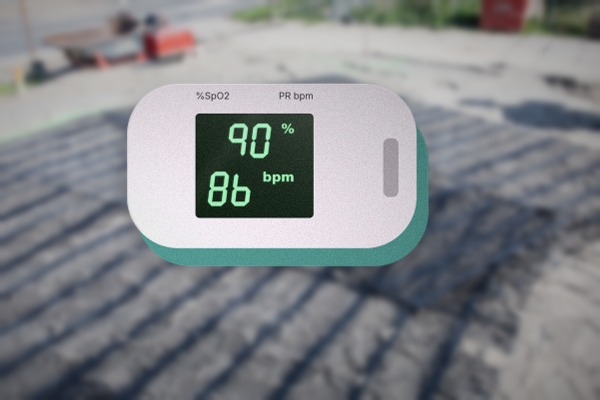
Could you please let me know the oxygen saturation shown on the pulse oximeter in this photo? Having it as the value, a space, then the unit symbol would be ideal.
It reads 90 %
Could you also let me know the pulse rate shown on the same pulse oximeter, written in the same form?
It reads 86 bpm
